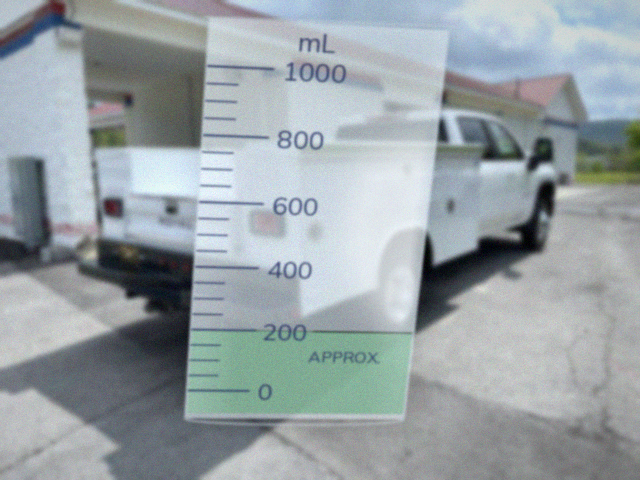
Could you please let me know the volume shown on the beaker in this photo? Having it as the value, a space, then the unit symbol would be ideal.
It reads 200 mL
